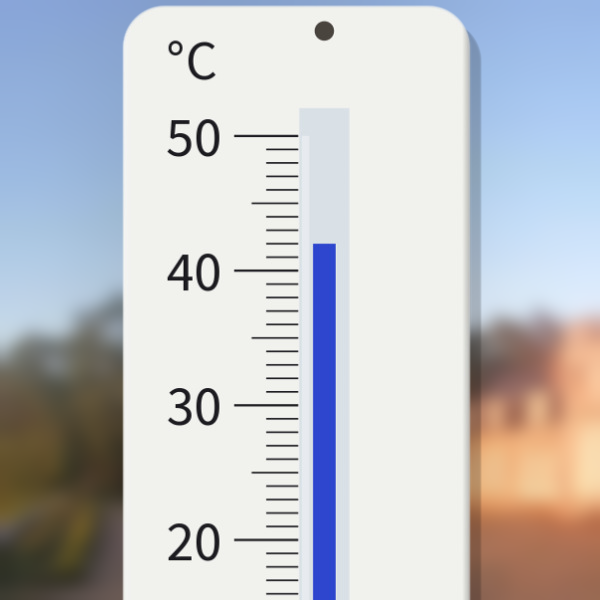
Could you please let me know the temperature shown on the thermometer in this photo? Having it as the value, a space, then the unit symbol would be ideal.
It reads 42 °C
